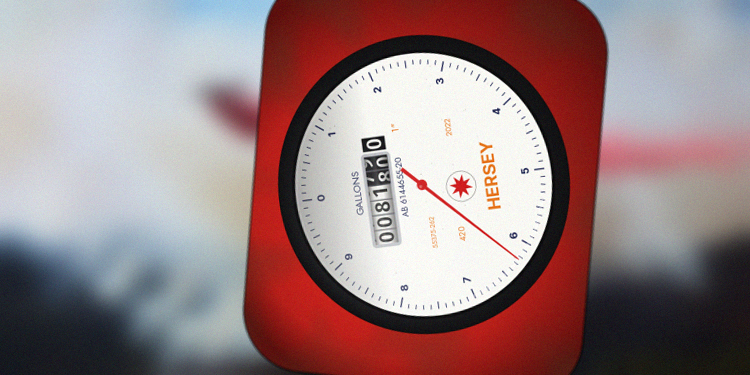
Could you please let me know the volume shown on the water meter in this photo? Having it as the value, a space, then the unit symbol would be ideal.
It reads 81796.2 gal
